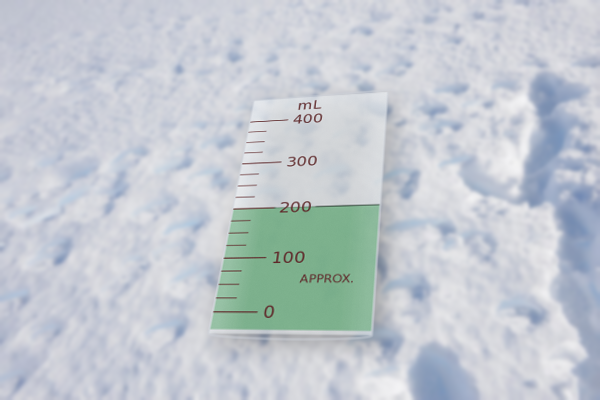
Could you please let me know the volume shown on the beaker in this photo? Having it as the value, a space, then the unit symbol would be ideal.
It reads 200 mL
